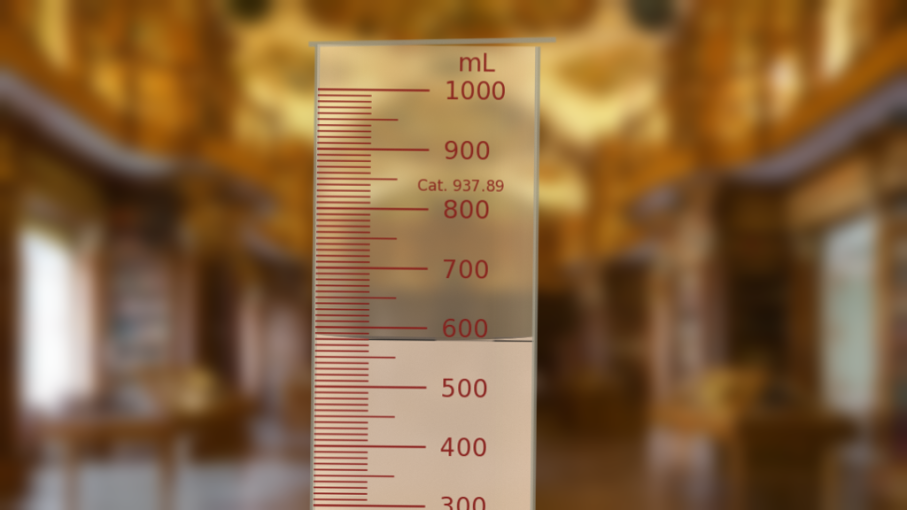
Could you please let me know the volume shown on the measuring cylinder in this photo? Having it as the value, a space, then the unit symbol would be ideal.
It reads 580 mL
